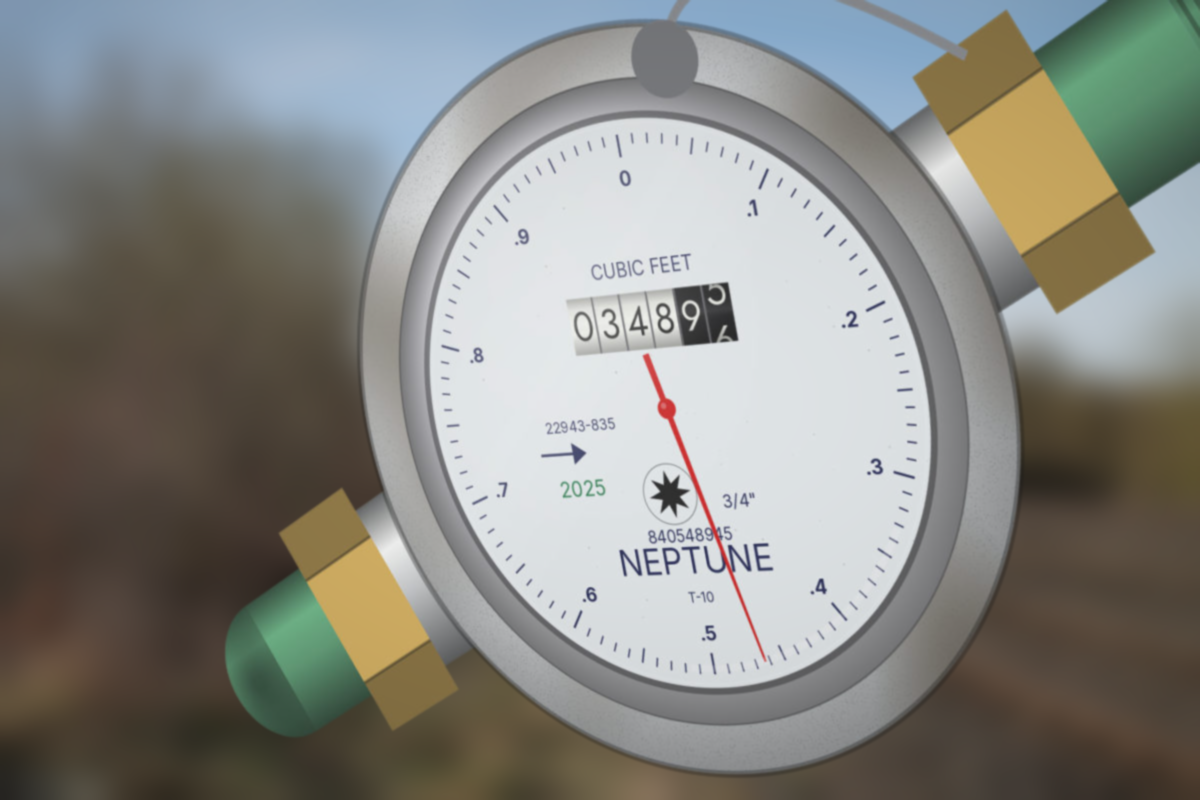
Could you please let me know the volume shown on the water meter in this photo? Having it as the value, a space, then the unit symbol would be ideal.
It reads 34895.46 ft³
